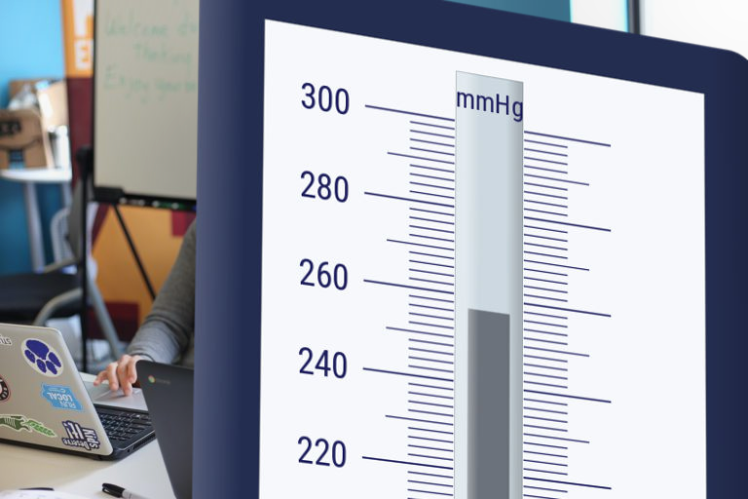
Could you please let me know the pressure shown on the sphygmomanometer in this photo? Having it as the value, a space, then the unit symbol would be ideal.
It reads 257 mmHg
